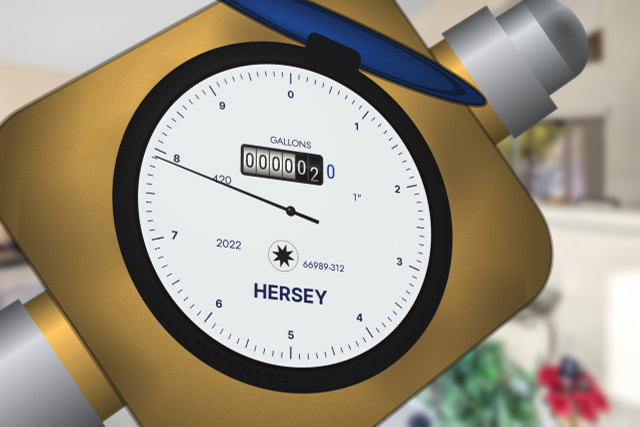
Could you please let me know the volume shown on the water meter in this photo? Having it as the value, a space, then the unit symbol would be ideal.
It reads 17.9 gal
